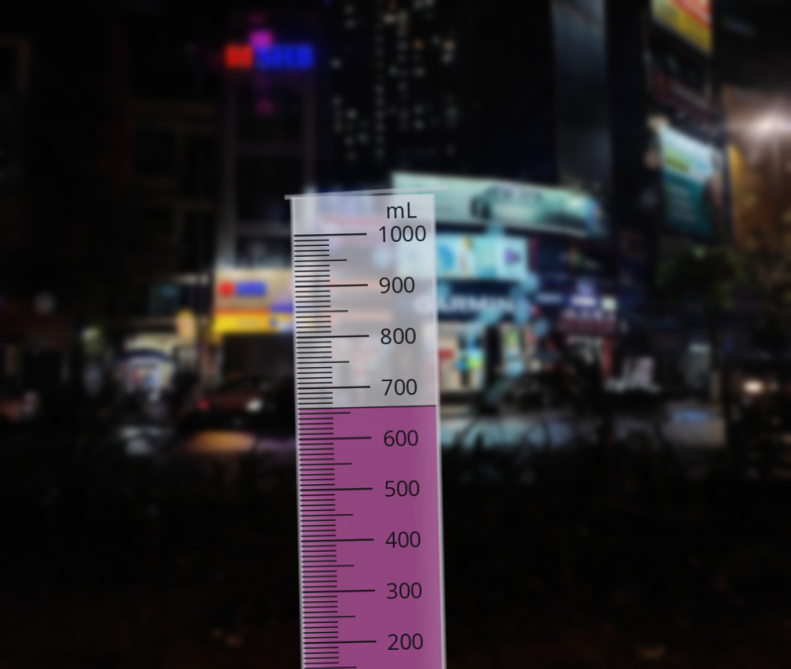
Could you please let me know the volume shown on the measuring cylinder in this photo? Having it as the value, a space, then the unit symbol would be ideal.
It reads 660 mL
